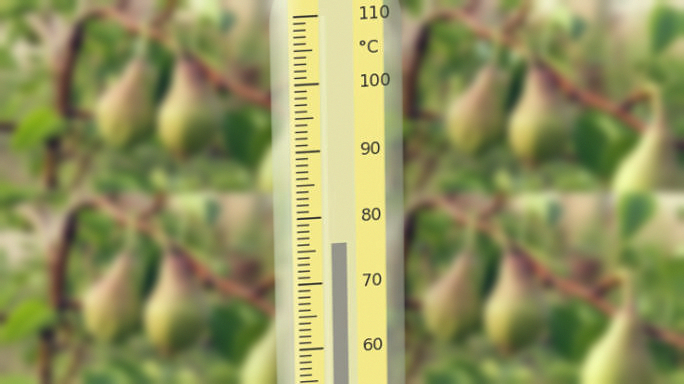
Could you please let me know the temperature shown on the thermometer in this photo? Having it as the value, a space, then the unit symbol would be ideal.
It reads 76 °C
